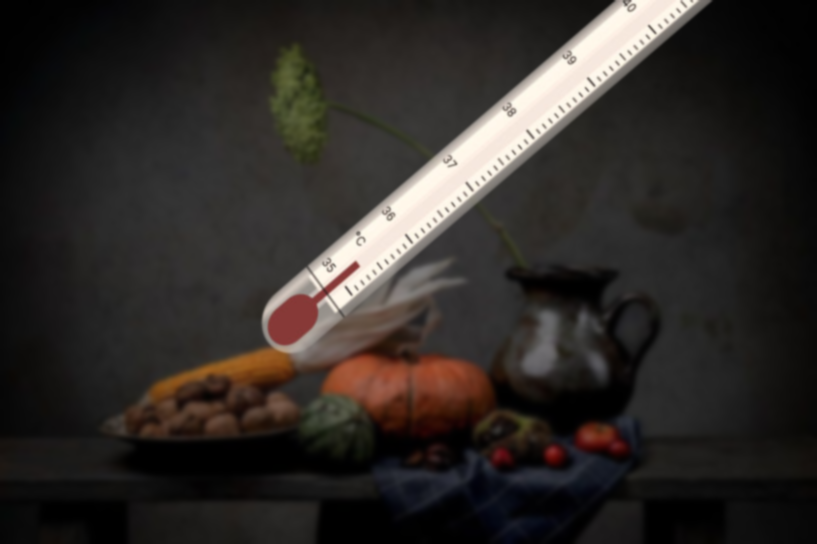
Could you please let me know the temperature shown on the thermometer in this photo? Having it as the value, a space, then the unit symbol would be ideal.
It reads 35.3 °C
